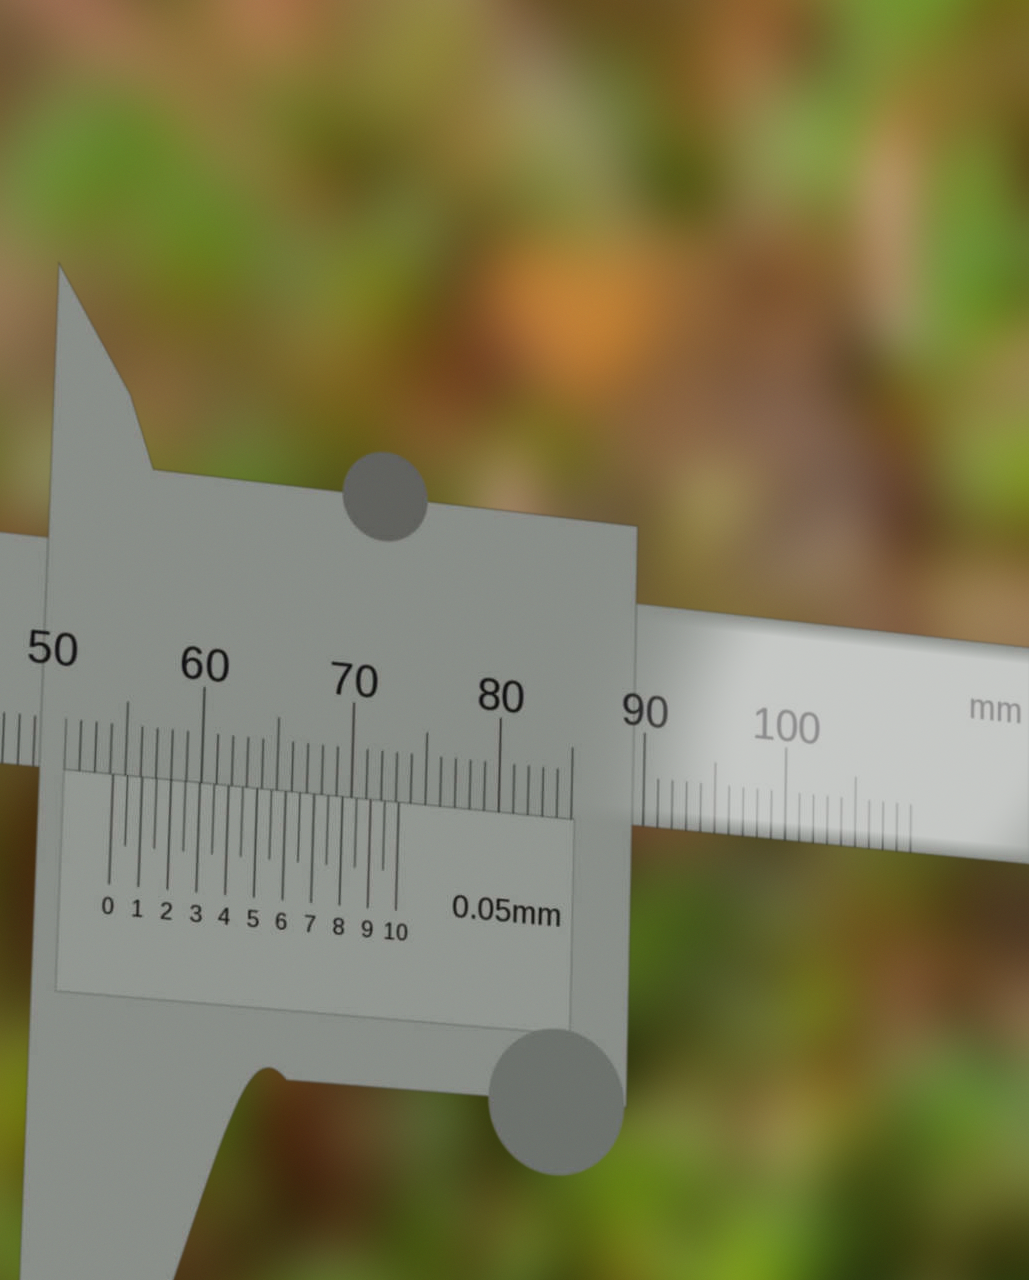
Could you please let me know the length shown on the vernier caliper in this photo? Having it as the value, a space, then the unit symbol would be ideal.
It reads 54.2 mm
